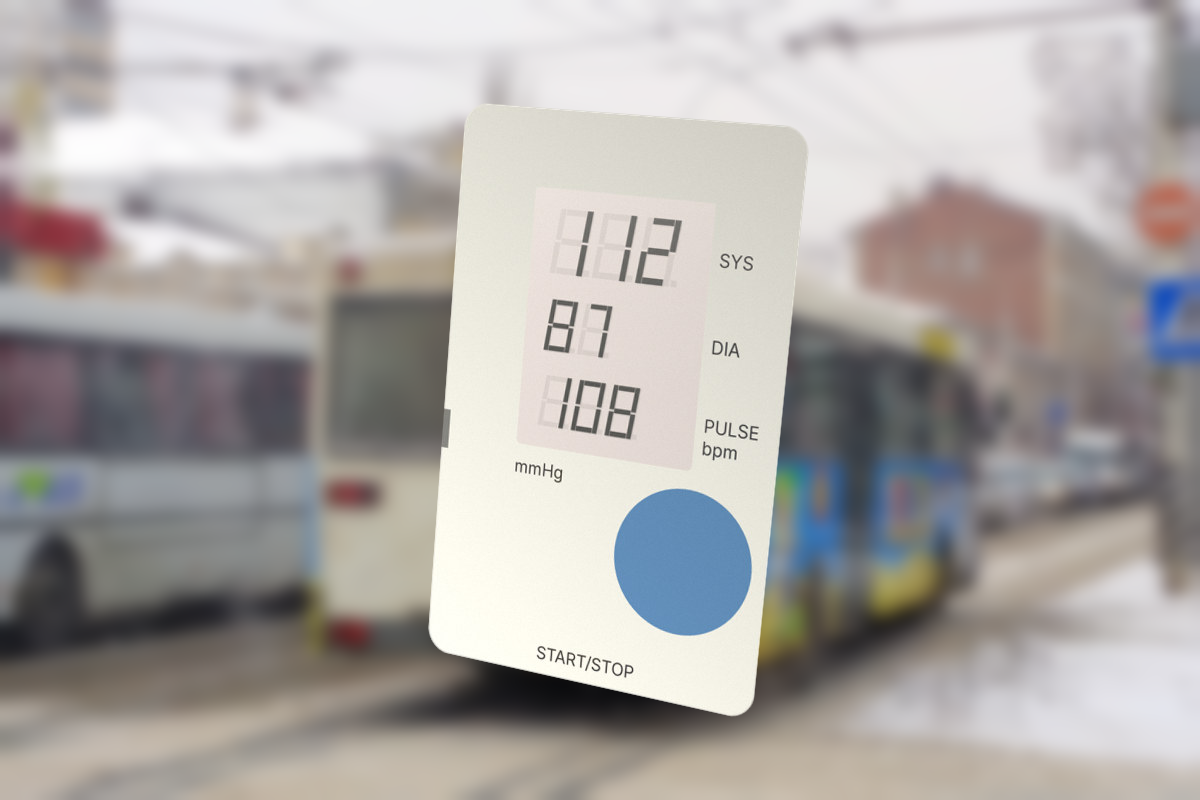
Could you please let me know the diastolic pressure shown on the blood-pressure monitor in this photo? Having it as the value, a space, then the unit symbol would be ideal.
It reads 87 mmHg
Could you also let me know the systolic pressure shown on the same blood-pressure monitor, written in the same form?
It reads 112 mmHg
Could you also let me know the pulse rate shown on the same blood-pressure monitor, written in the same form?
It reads 108 bpm
